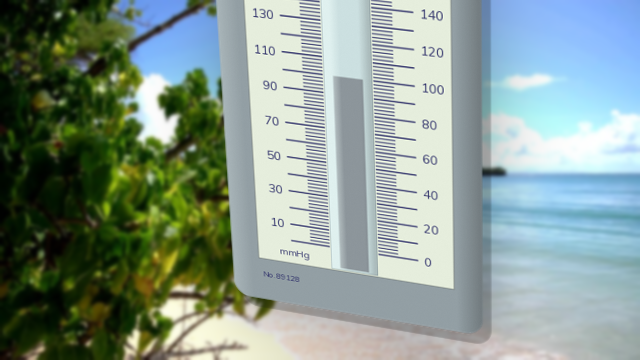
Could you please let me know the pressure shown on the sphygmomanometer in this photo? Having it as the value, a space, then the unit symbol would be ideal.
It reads 100 mmHg
